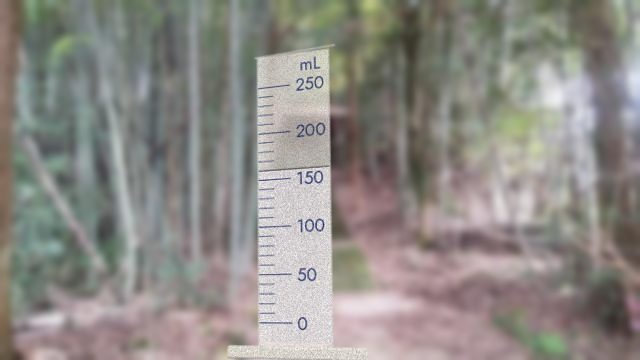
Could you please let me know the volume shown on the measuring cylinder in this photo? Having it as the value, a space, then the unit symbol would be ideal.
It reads 160 mL
